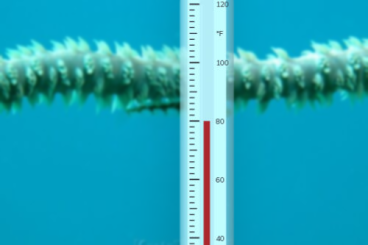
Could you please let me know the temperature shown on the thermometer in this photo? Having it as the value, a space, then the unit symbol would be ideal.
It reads 80 °F
